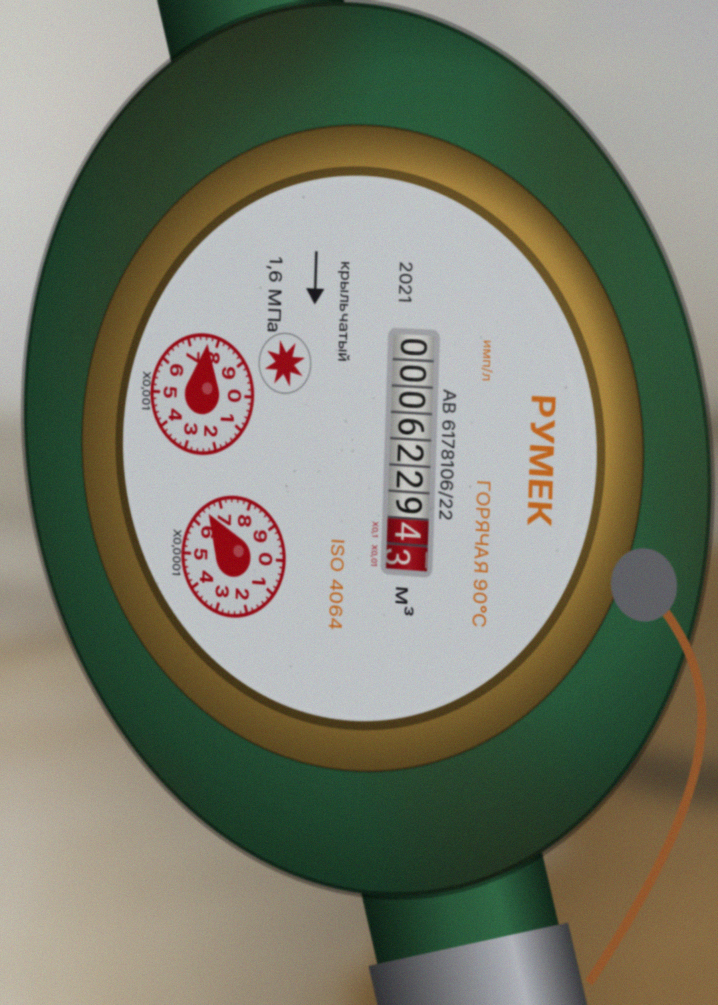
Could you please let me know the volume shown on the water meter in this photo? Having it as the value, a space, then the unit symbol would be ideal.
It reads 6229.4276 m³
